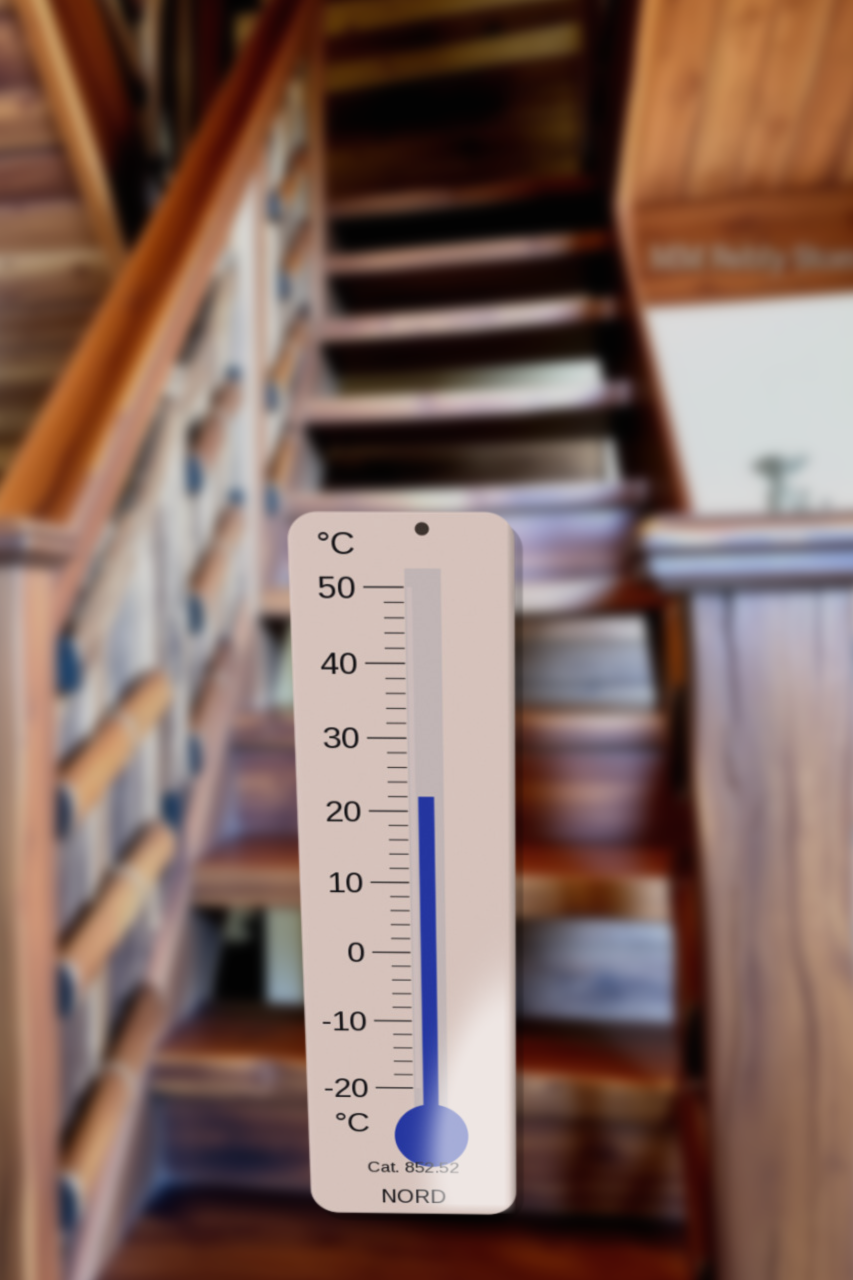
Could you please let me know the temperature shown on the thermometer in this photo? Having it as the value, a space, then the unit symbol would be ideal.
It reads 22 °C
